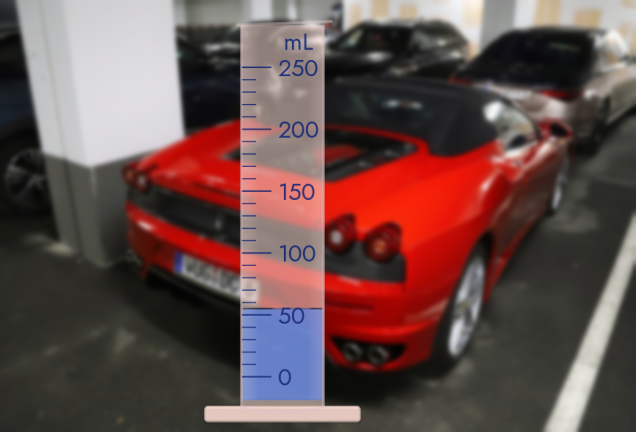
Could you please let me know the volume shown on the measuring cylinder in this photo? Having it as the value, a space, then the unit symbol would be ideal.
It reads 55 mL
